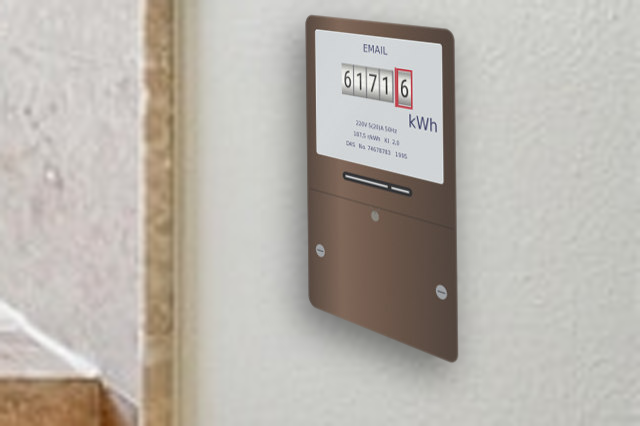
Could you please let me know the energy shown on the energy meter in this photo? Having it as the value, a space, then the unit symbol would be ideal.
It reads 6171.6 kWh
